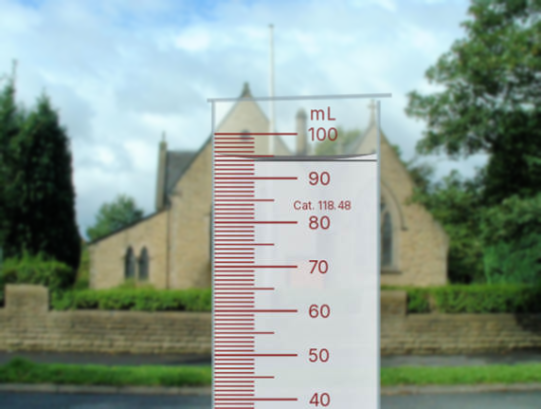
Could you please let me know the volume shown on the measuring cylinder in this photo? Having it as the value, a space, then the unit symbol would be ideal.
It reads 94 mL
